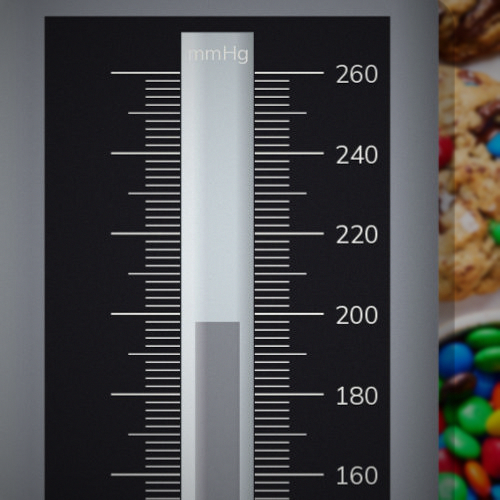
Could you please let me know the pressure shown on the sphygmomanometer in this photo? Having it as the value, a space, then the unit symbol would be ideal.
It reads 198 mmHg
